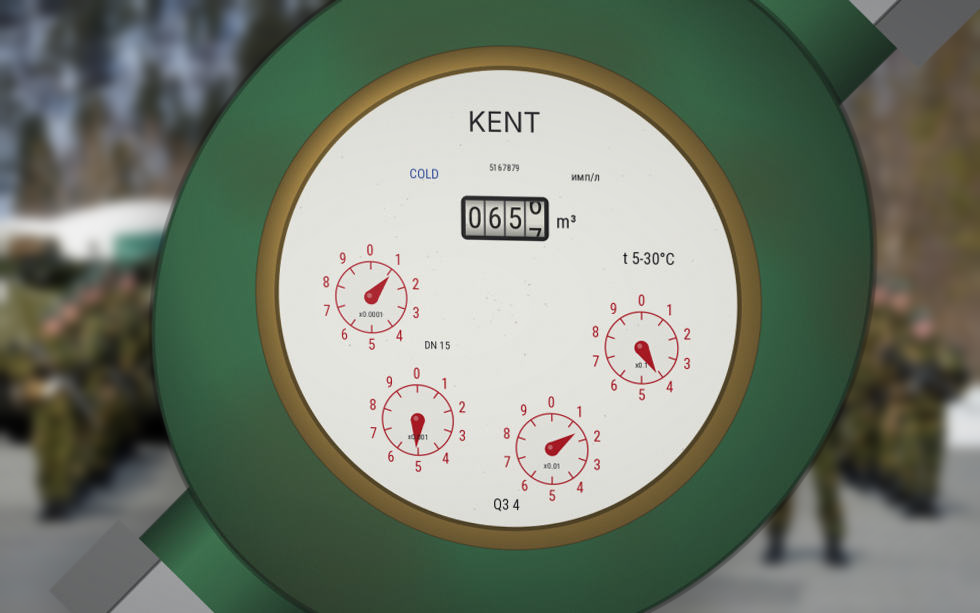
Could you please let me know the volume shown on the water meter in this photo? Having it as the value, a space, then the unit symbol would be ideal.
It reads 656.4151 m³
